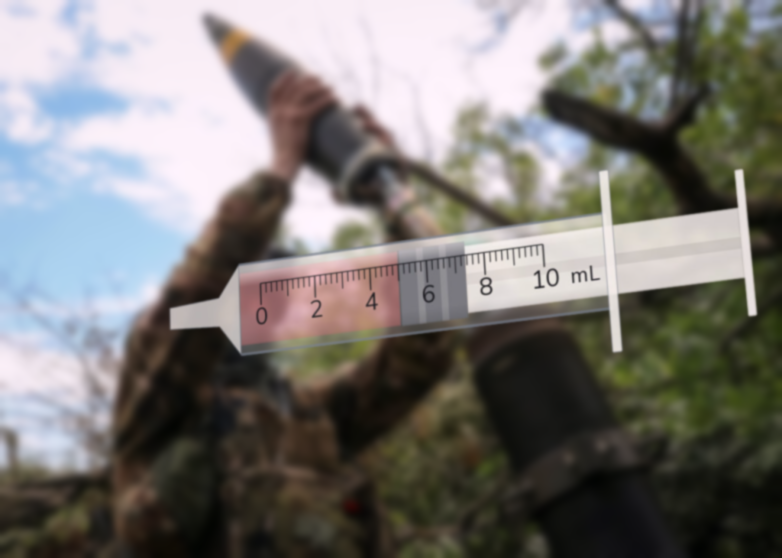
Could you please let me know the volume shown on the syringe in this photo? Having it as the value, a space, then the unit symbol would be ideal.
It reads 5 mL
